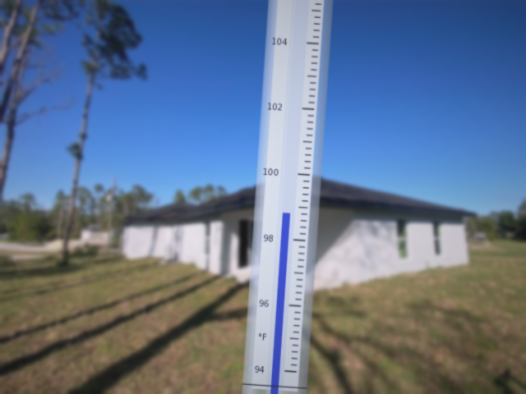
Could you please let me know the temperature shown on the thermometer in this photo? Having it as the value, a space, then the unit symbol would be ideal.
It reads 98.8 °F
